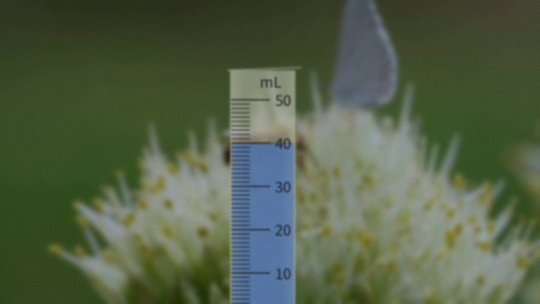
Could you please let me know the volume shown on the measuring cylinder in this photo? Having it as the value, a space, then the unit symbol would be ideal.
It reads 40 mL
